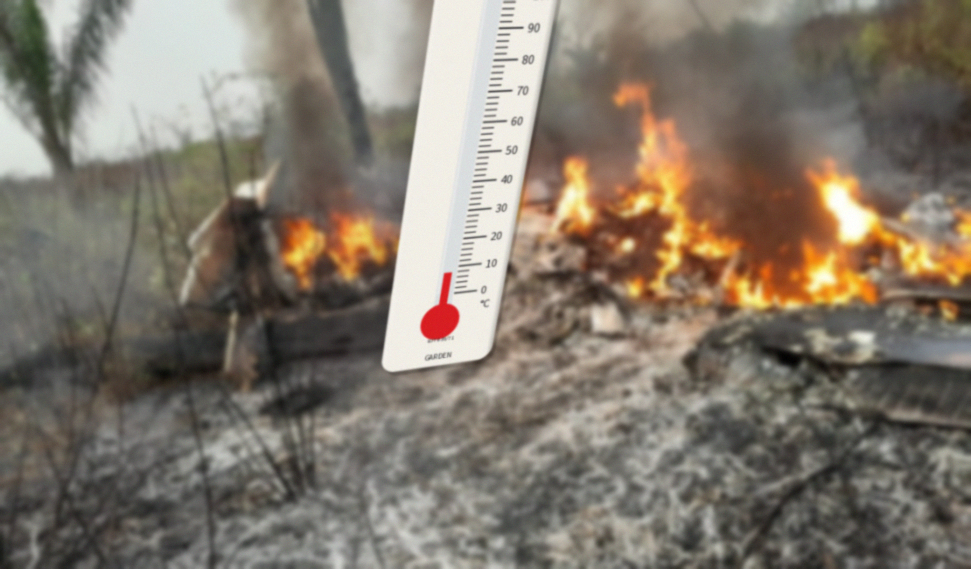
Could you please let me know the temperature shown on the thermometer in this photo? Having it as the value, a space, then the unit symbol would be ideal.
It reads 8 °C
